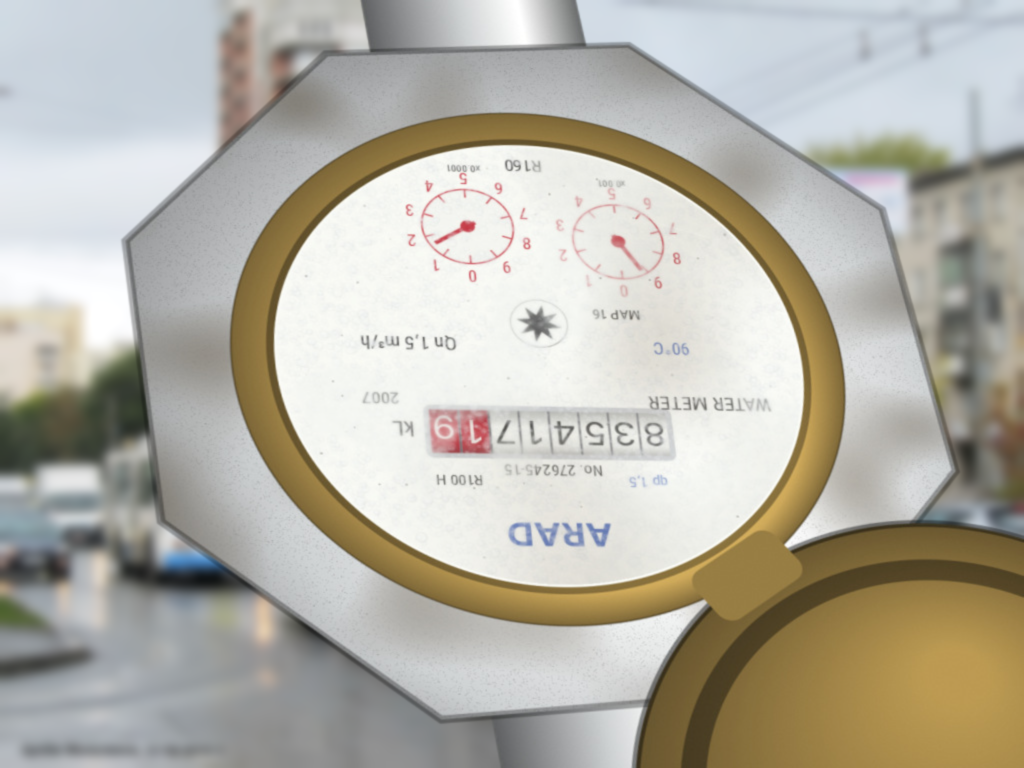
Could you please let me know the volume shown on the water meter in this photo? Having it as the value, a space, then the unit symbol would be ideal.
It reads 835417.1891 kL
